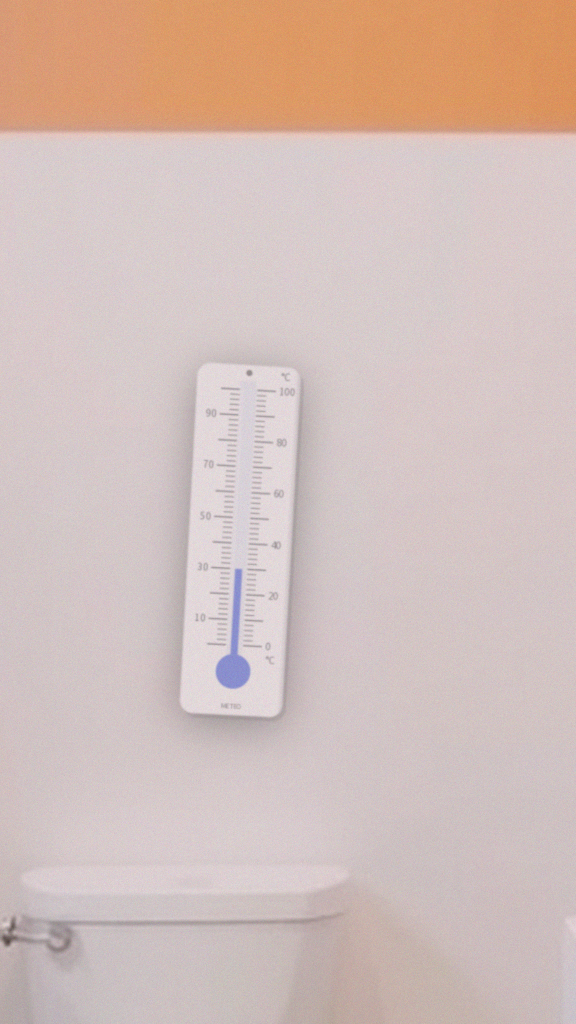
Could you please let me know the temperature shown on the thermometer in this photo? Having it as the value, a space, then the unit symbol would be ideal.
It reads 30 °C
